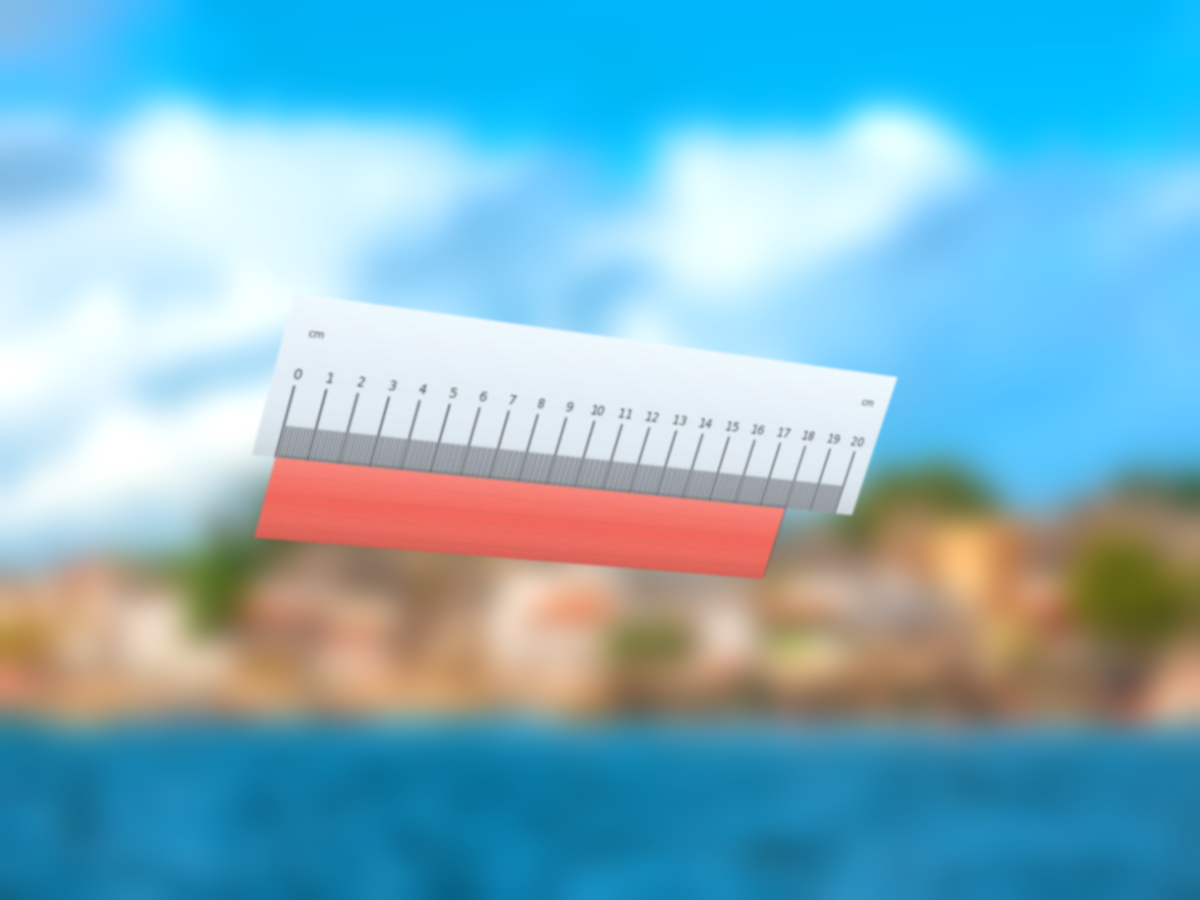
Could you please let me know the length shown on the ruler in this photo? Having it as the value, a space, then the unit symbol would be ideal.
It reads 18 cm
